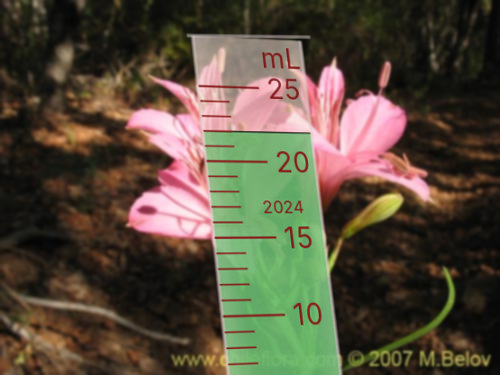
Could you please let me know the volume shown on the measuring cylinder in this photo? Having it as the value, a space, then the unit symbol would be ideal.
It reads 22 mL
